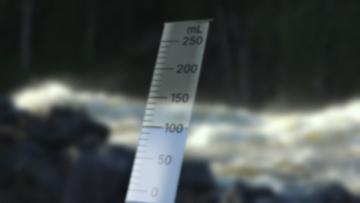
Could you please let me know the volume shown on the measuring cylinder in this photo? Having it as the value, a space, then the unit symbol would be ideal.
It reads 100 mL
